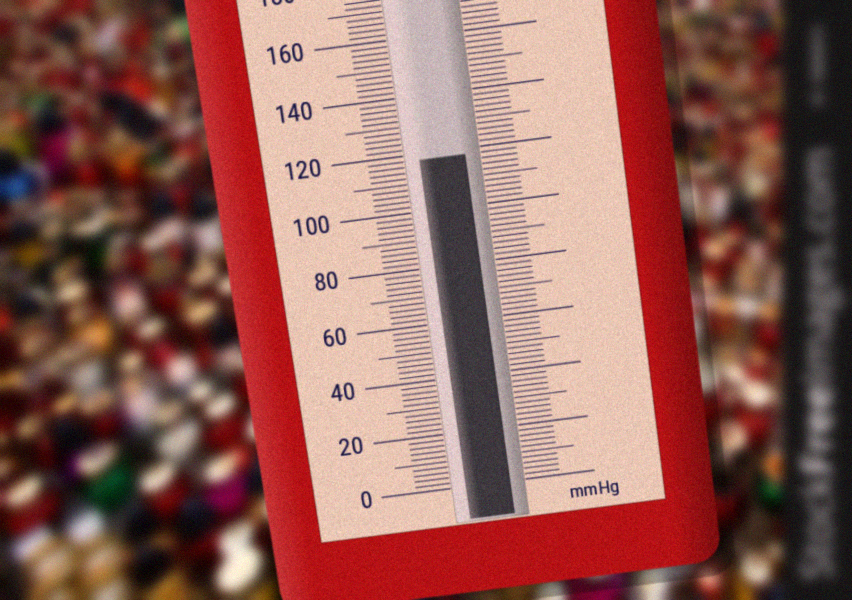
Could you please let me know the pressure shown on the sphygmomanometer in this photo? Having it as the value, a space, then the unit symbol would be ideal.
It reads 118 mmHg
